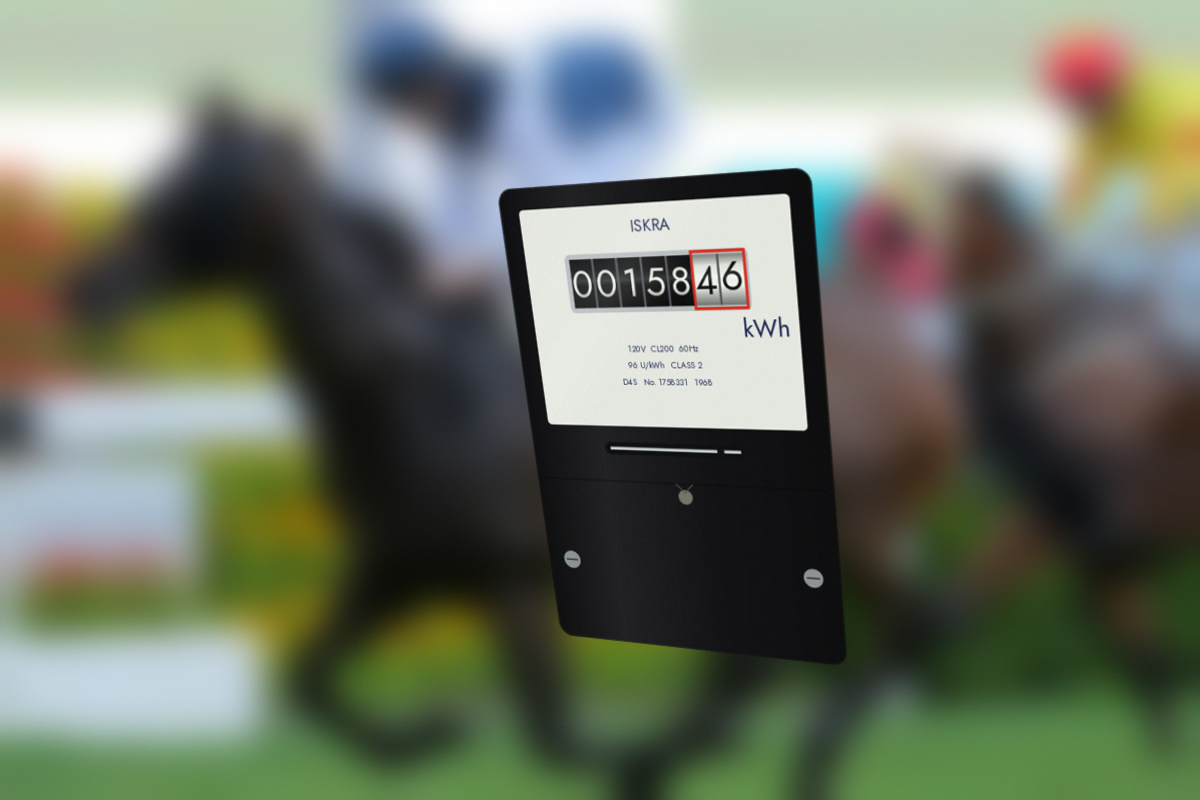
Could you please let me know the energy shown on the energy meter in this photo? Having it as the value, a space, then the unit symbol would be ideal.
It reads 158.46 kWh
